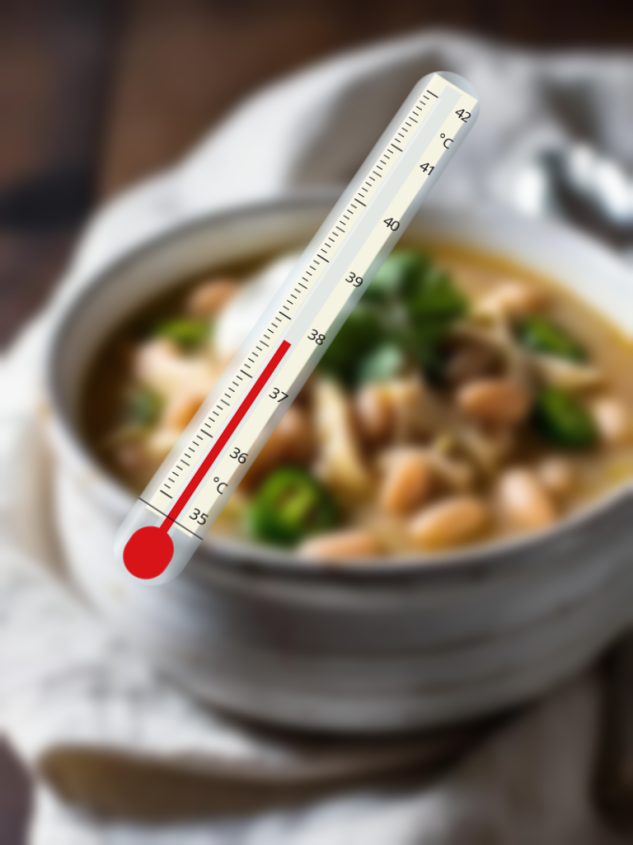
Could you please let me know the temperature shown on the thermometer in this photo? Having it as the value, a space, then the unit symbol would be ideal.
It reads 37.7 °C
